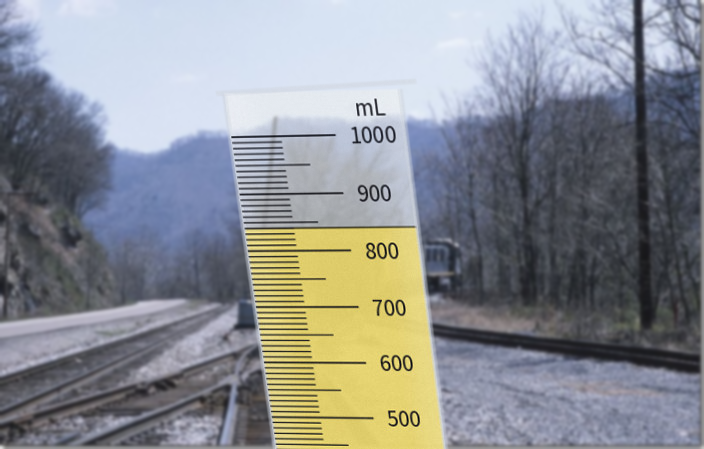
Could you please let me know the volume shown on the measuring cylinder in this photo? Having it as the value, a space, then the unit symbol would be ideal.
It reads 840 mL
